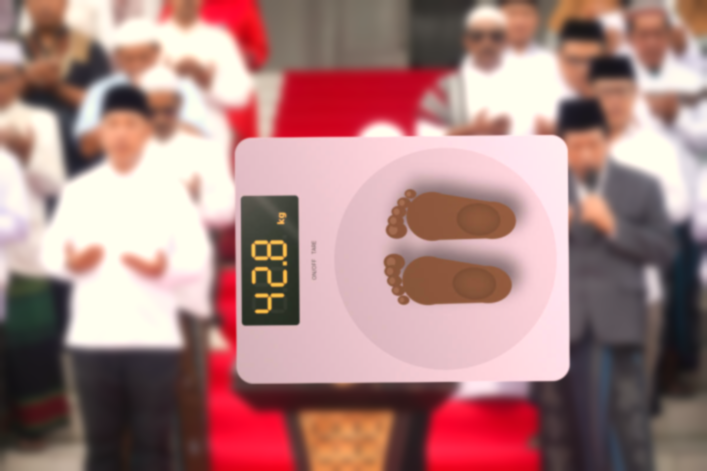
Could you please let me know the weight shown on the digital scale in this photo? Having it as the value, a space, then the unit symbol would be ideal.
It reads 42.8 kg
